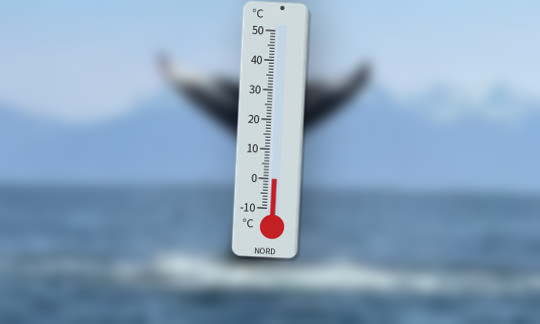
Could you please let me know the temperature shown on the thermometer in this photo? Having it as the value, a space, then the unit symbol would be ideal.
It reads 0 °C
